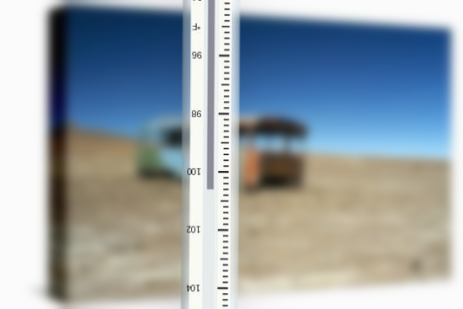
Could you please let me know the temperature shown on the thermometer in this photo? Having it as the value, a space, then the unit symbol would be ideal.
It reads 100.6 °F
